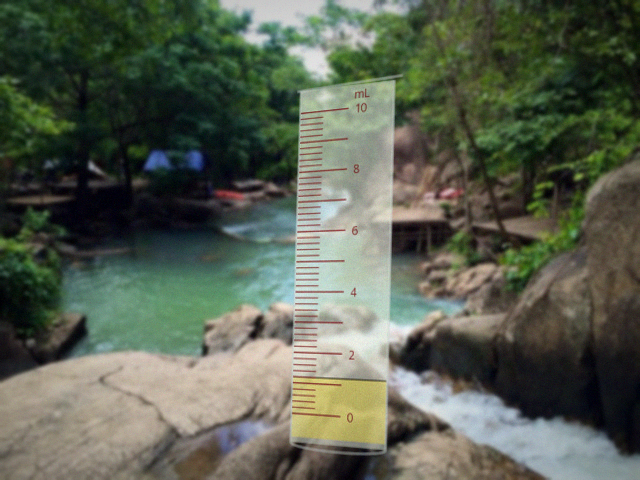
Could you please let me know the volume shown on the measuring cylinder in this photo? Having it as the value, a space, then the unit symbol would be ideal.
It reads 1.2 mL
